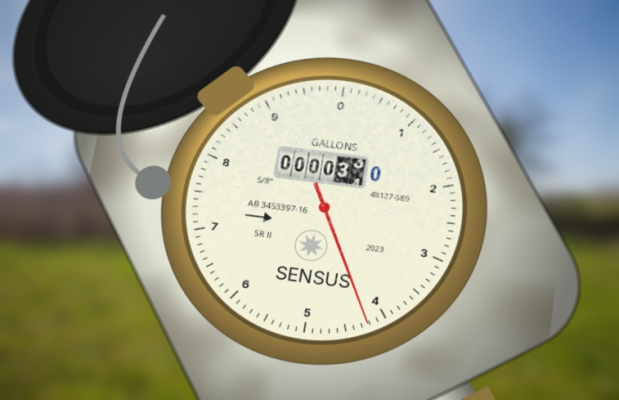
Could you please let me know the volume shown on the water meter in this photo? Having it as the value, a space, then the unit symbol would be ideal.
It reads 334.2 gal
